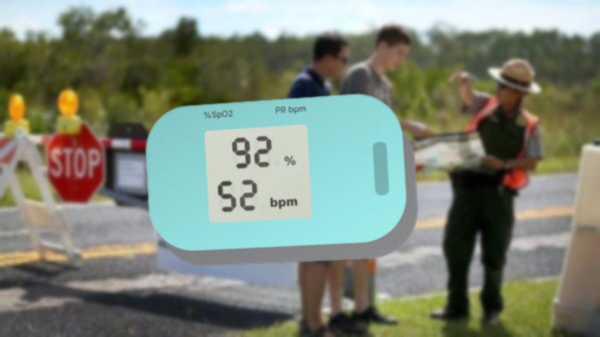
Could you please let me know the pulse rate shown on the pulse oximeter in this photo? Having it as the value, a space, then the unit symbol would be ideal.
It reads 52 bpm
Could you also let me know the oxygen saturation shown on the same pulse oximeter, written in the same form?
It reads 92 %
